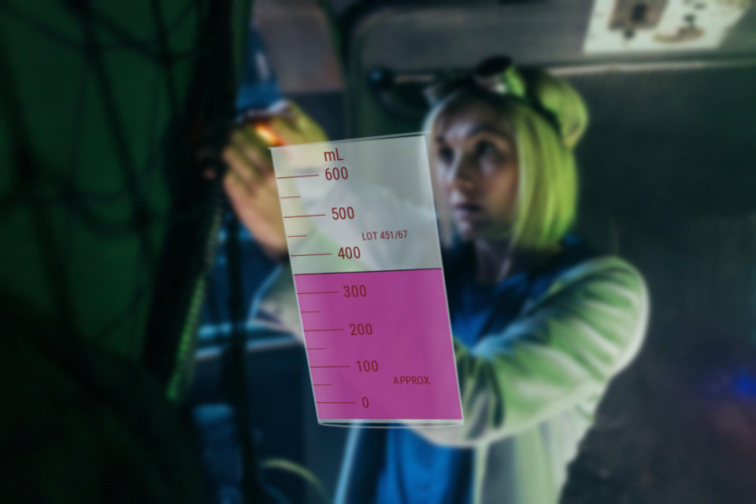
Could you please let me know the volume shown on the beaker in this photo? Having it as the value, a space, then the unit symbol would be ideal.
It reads 350 mL
